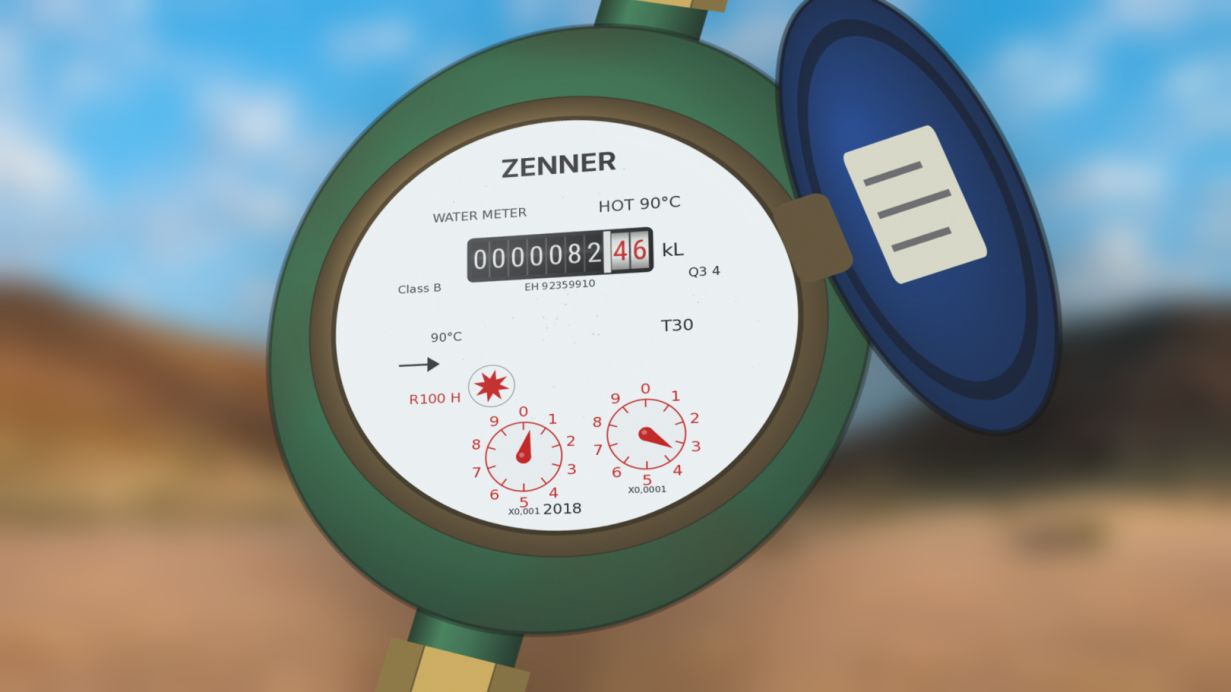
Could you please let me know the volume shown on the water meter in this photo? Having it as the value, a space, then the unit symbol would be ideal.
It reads 82.4603 kL
